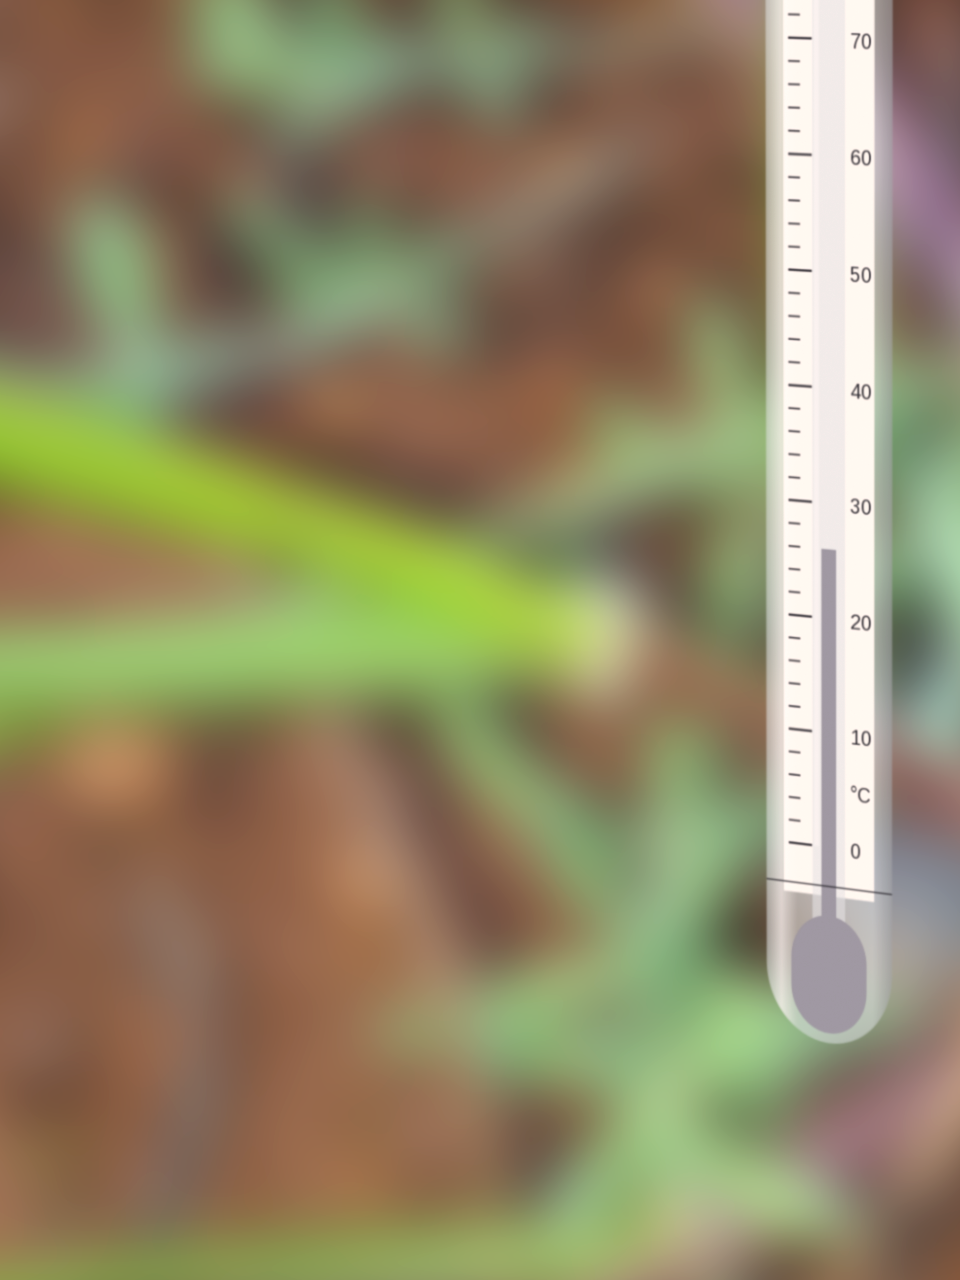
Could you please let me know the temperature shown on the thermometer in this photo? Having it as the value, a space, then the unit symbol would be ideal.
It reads 26 °C
